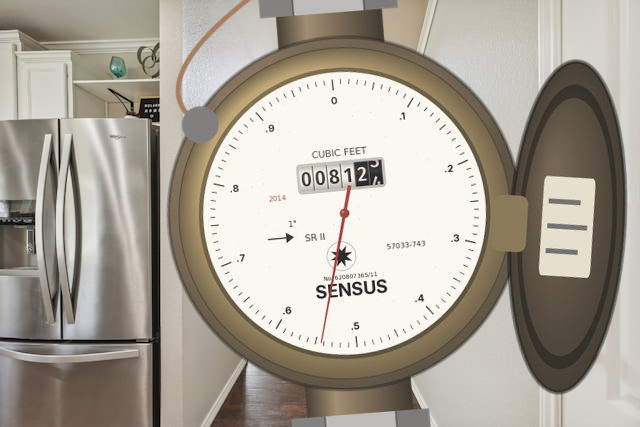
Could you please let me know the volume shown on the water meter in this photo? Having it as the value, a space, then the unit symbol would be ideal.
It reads 8123.54 ft³
